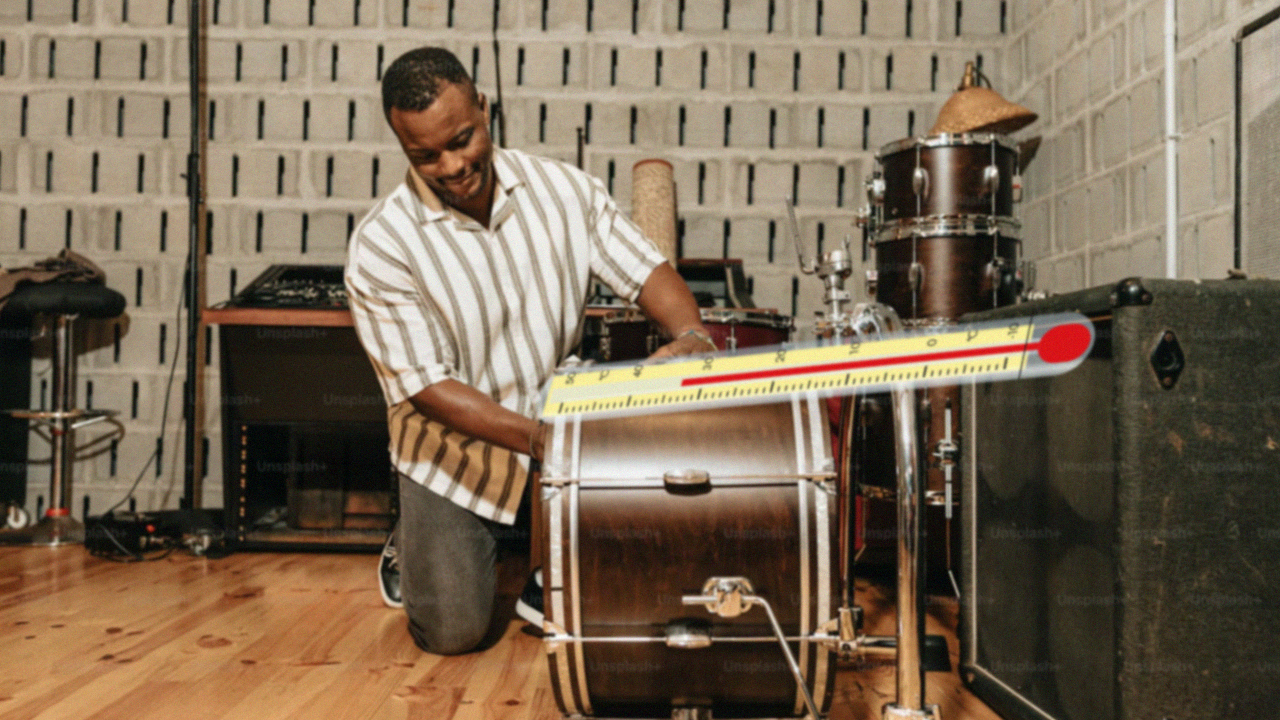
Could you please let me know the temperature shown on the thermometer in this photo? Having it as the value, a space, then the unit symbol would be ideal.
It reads 33 °C
